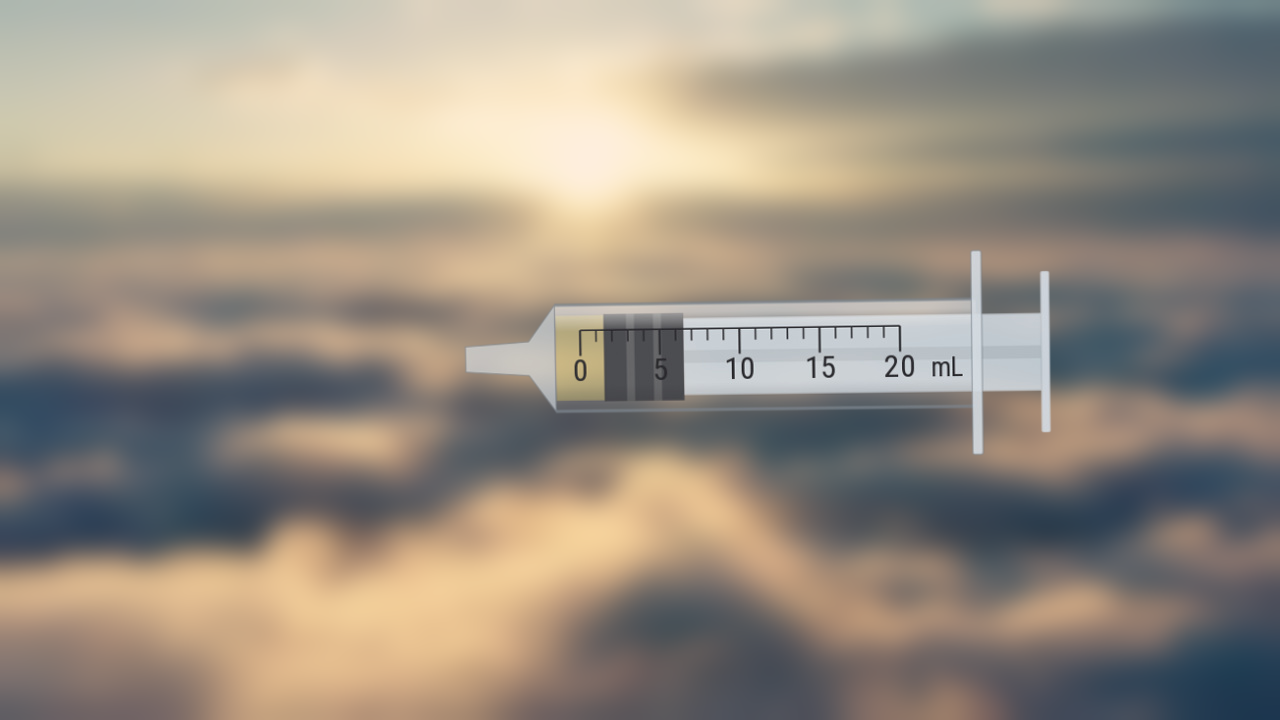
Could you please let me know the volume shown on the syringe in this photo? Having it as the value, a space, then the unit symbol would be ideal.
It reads 1.5 mL
